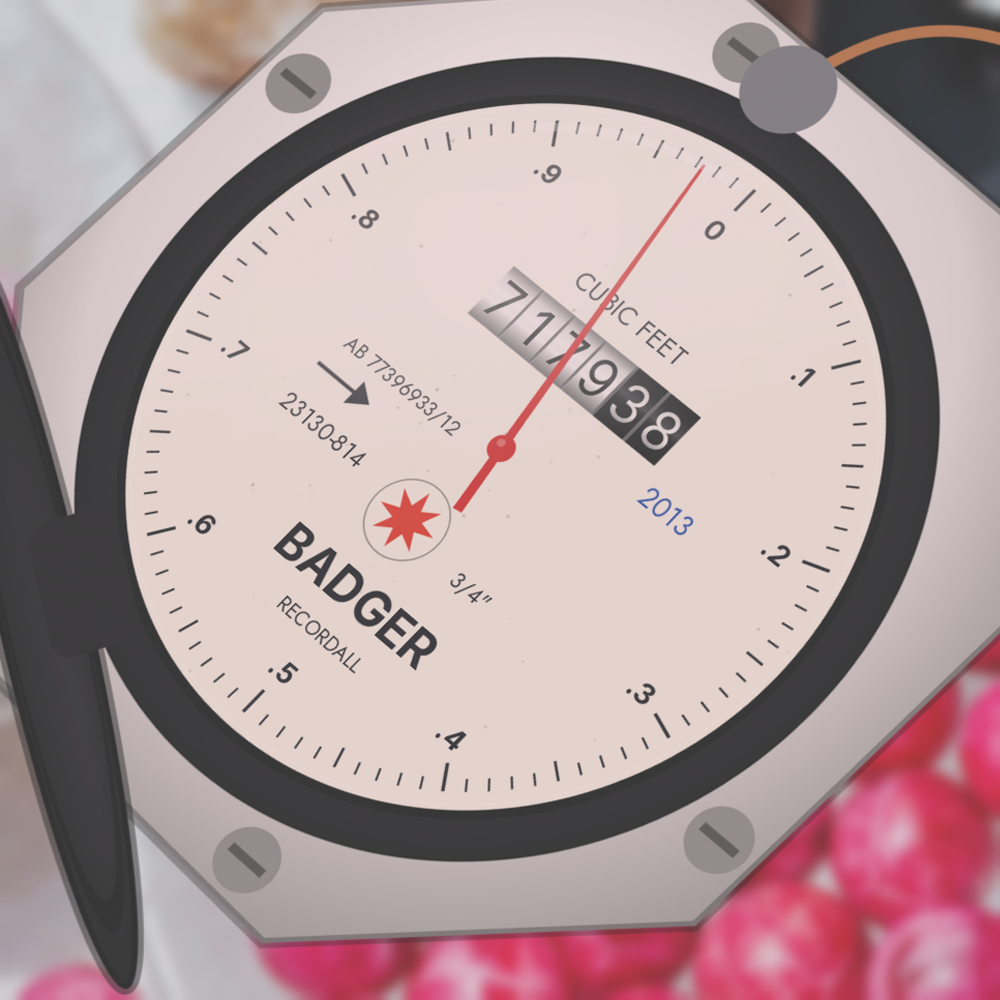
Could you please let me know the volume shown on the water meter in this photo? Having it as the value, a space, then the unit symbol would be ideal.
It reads 717937.97 ft³
